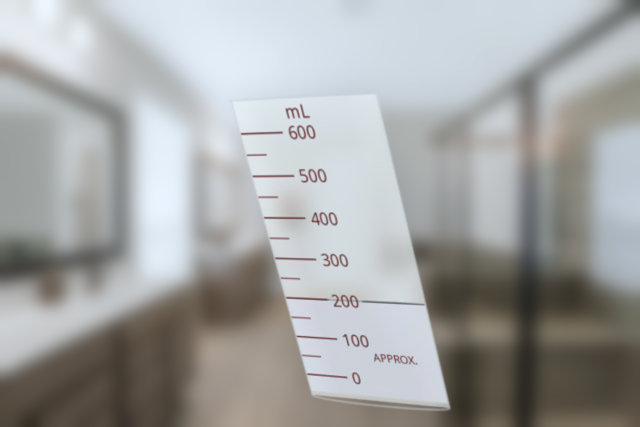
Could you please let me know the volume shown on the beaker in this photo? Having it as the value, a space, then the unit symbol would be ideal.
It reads 200 mL
